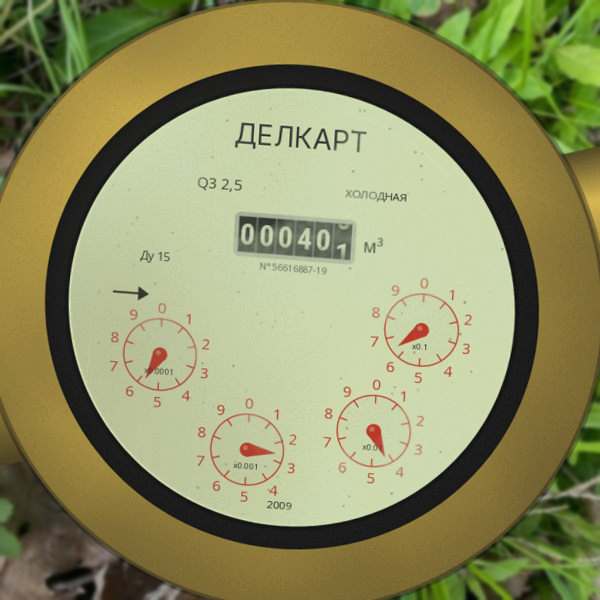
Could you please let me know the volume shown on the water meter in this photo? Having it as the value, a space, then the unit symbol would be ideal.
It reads 400.6425 m³
